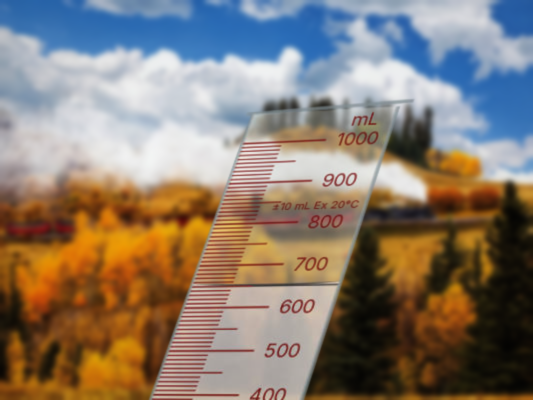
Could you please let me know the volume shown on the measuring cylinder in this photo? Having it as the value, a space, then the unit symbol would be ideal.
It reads 650 mL
